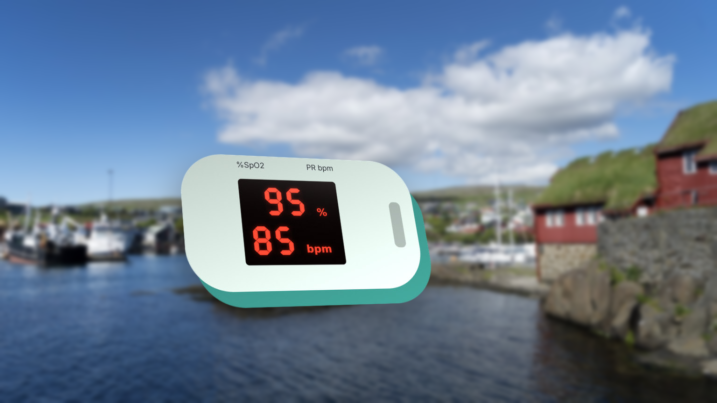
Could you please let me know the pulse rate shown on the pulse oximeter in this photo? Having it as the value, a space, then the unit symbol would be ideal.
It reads 85 bpm
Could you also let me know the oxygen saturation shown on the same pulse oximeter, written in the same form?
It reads 95 %
